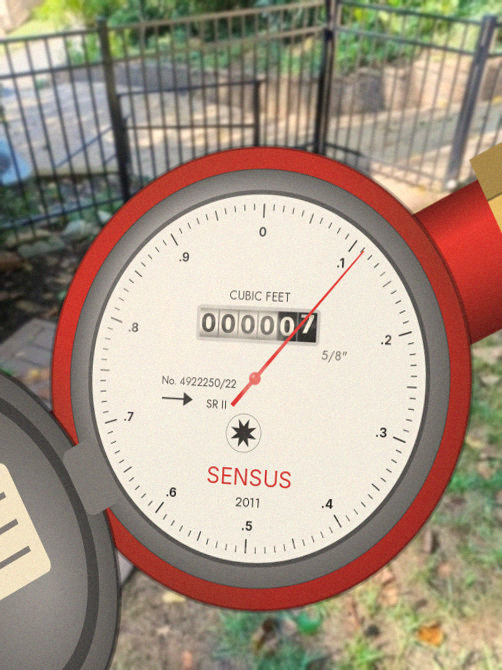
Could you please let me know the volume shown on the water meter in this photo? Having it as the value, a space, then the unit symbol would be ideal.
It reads 7.11 ft³
